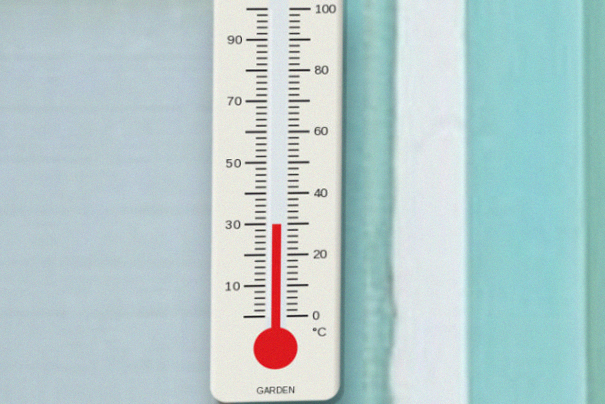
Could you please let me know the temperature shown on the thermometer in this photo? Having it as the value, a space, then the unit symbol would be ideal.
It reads 30 °C
